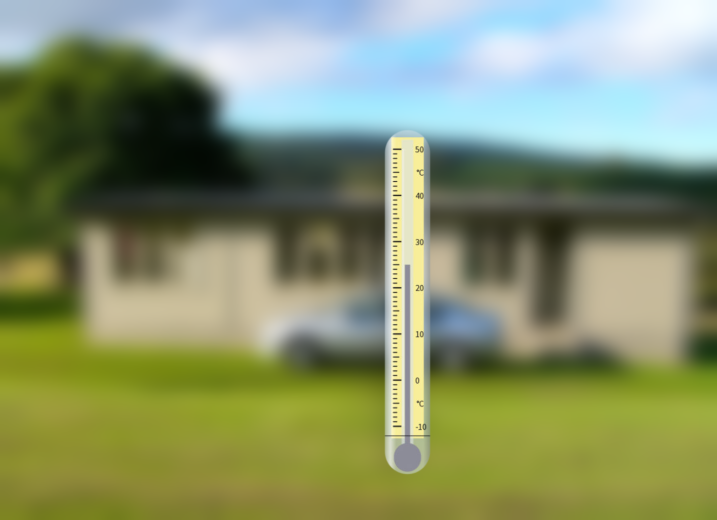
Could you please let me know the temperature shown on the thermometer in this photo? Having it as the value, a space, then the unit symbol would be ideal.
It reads 25 °C
